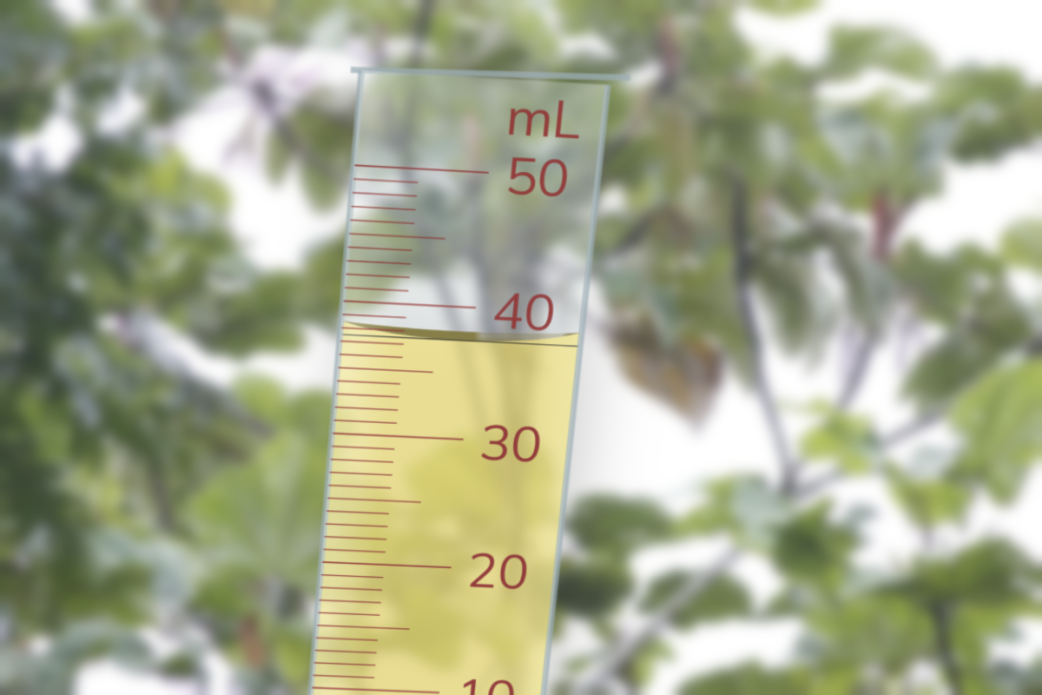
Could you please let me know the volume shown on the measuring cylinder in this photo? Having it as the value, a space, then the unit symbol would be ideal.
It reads 37.5 mL
